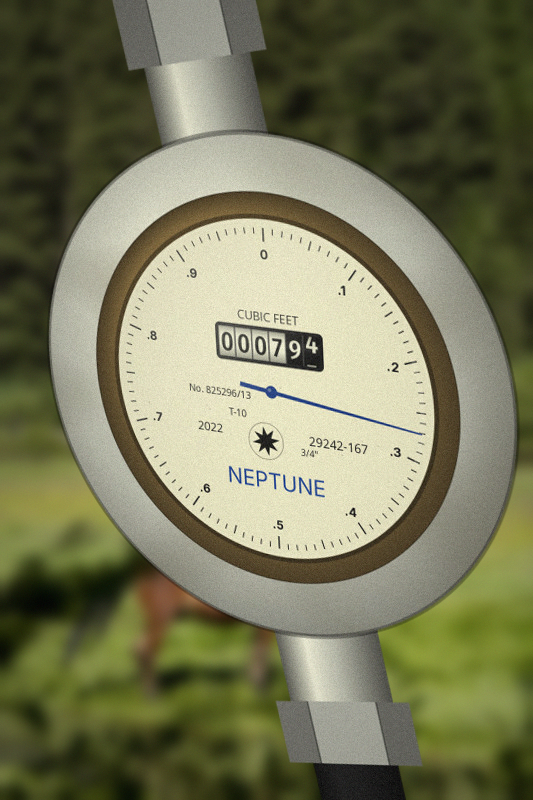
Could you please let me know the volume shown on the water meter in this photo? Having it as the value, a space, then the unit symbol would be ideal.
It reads 794.27 ft³
